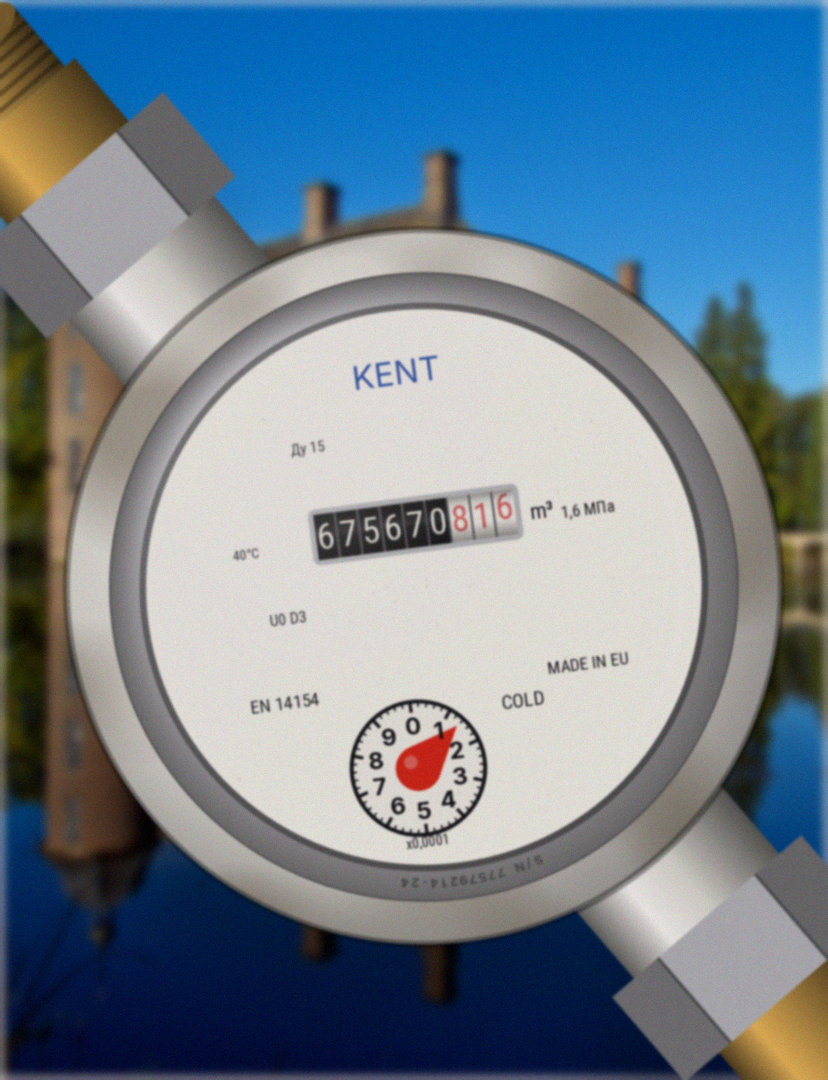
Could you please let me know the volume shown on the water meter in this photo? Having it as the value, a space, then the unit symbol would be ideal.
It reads 675670.8161 m³
